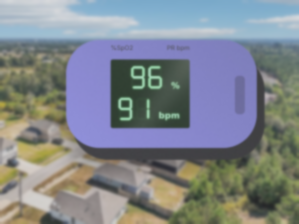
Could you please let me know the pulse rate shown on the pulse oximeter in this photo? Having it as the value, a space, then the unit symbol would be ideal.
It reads 91 bpm
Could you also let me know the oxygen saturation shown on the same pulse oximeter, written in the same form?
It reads 96 %
